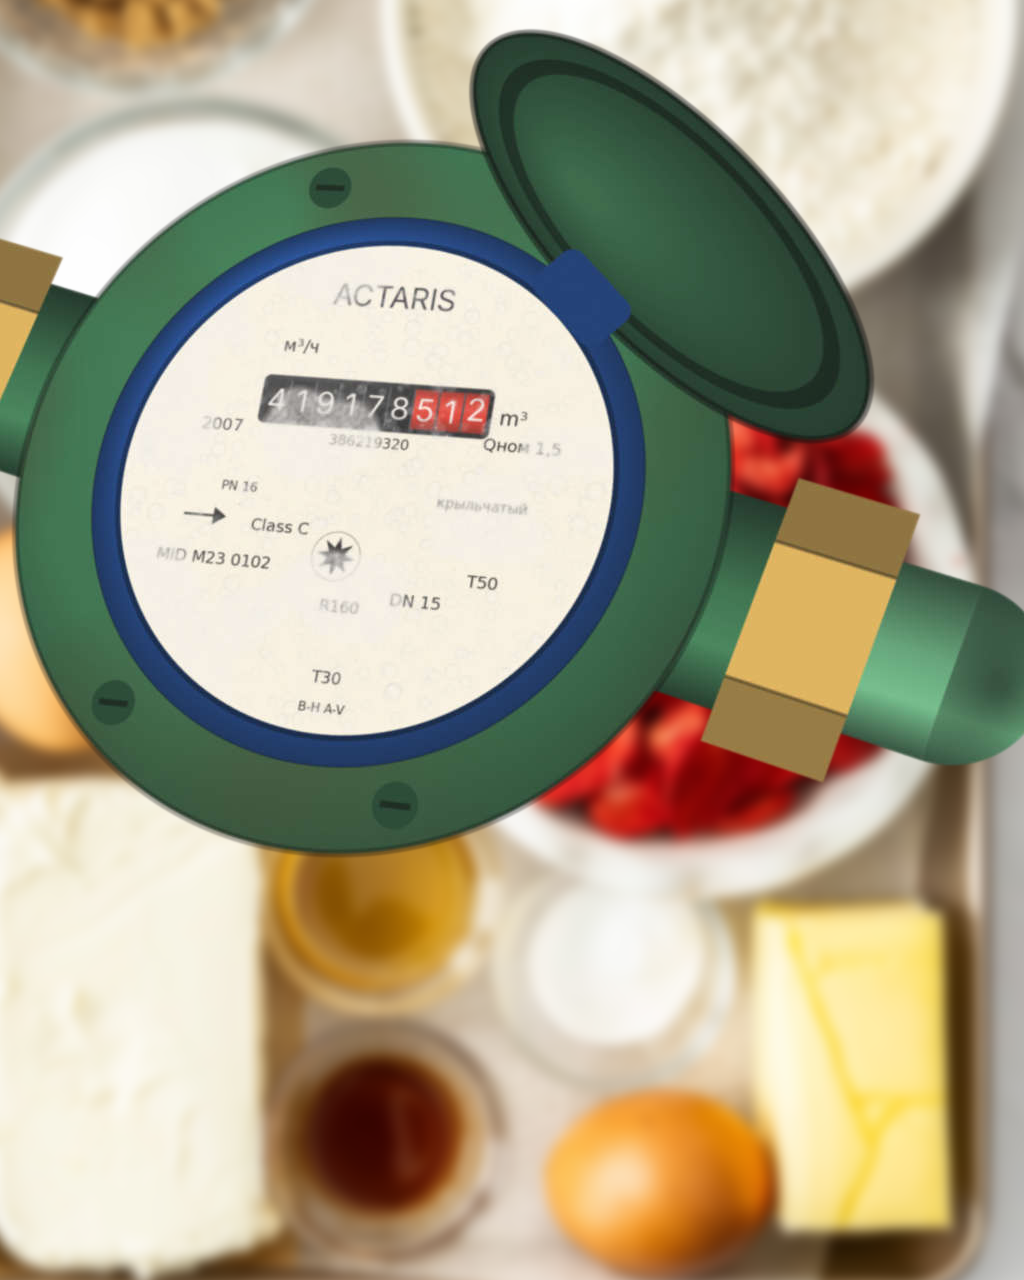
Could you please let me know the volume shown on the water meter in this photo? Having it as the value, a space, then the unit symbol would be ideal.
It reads 419178.512 m³
